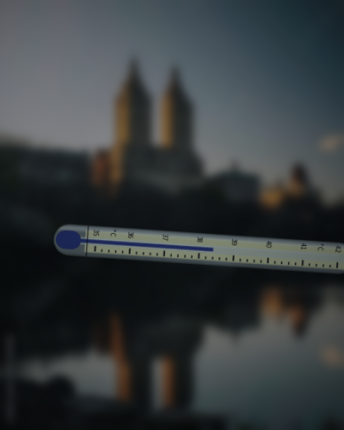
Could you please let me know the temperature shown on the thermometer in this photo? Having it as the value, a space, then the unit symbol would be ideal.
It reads 38.4 °C
